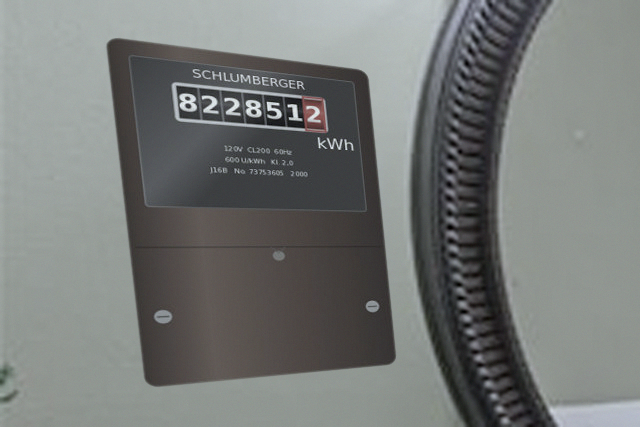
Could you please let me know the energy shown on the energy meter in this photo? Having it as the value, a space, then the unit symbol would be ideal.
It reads 822851.2 kWh
